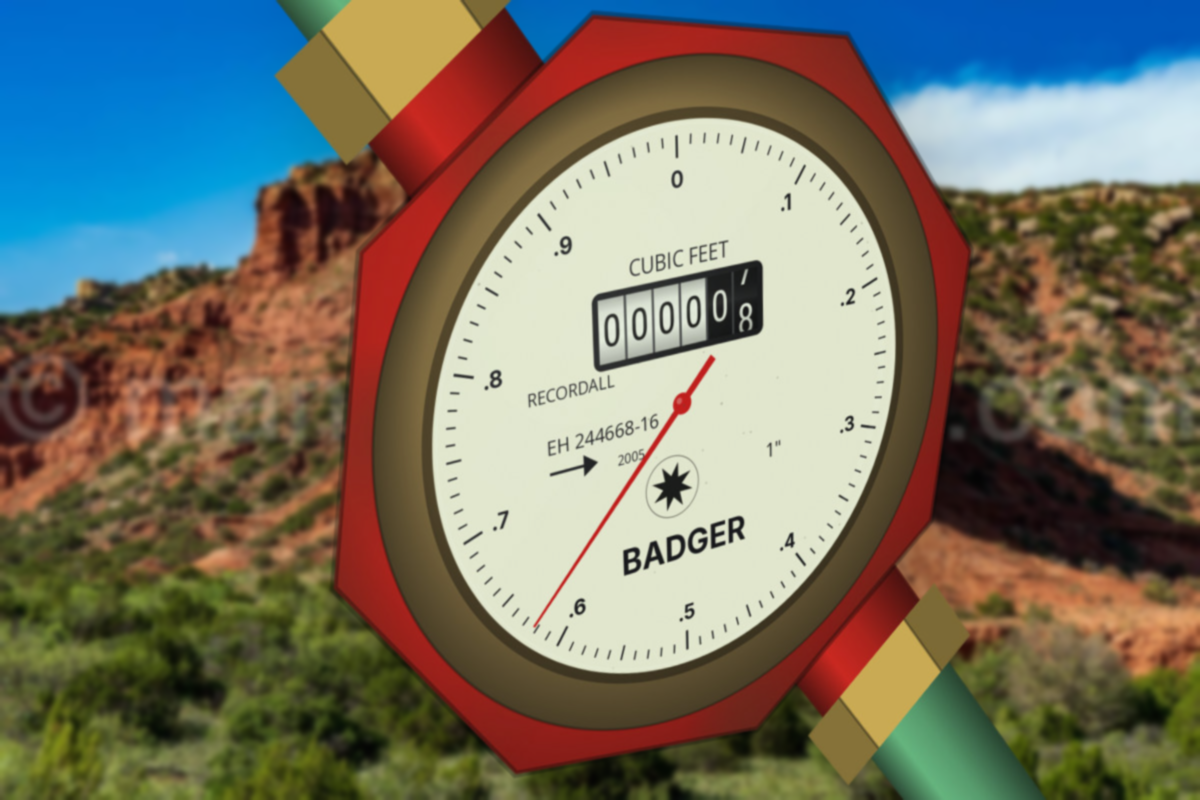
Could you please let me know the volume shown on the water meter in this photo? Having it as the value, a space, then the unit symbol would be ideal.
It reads 7.62 ft³
